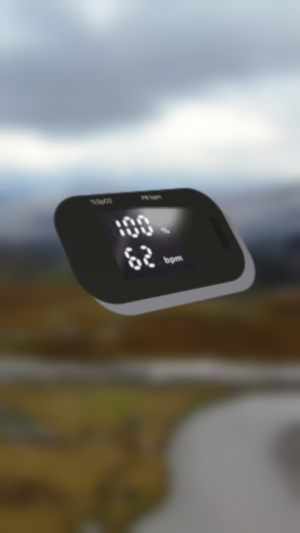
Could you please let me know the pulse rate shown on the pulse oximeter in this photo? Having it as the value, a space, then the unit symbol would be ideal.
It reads 62 bpm
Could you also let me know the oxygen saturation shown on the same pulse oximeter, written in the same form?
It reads 100 %
